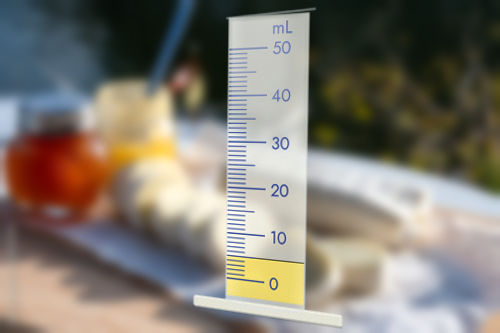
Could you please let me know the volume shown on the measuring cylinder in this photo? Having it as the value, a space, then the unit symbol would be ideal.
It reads 5 mL
